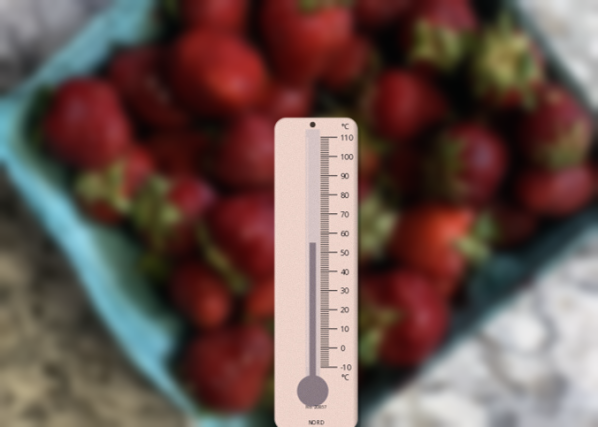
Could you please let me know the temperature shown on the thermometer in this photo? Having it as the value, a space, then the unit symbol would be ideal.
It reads 55 °C
